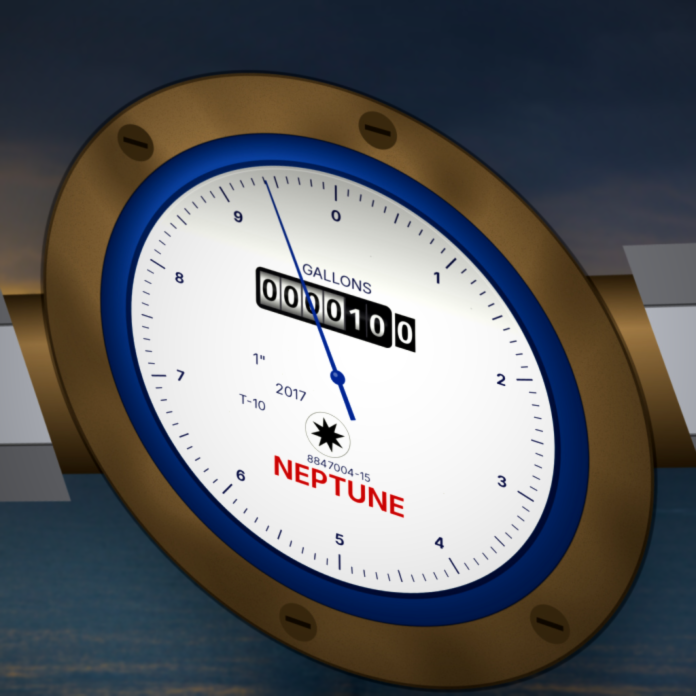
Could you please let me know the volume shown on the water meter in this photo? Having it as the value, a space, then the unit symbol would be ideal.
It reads 99.4 gal
